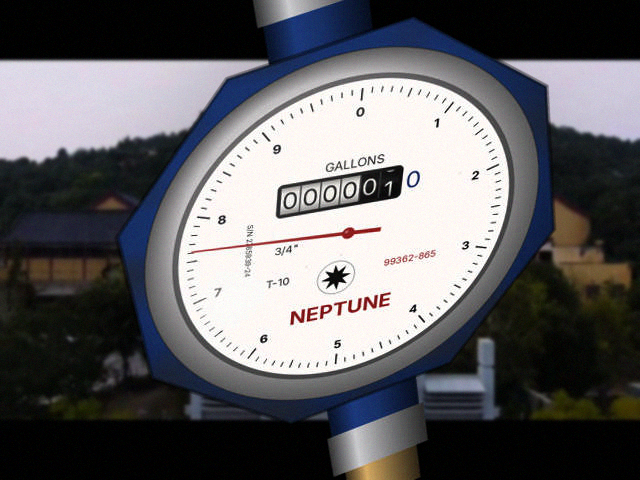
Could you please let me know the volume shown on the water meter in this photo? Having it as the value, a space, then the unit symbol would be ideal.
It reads 7.6 gal
